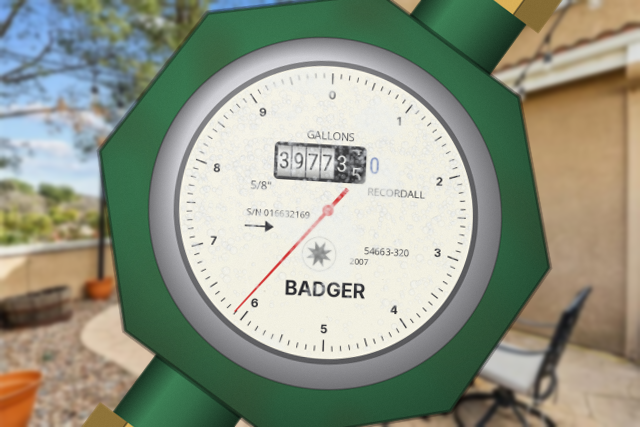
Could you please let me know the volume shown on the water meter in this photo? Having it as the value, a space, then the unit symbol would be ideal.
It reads 3977346.1 gal
